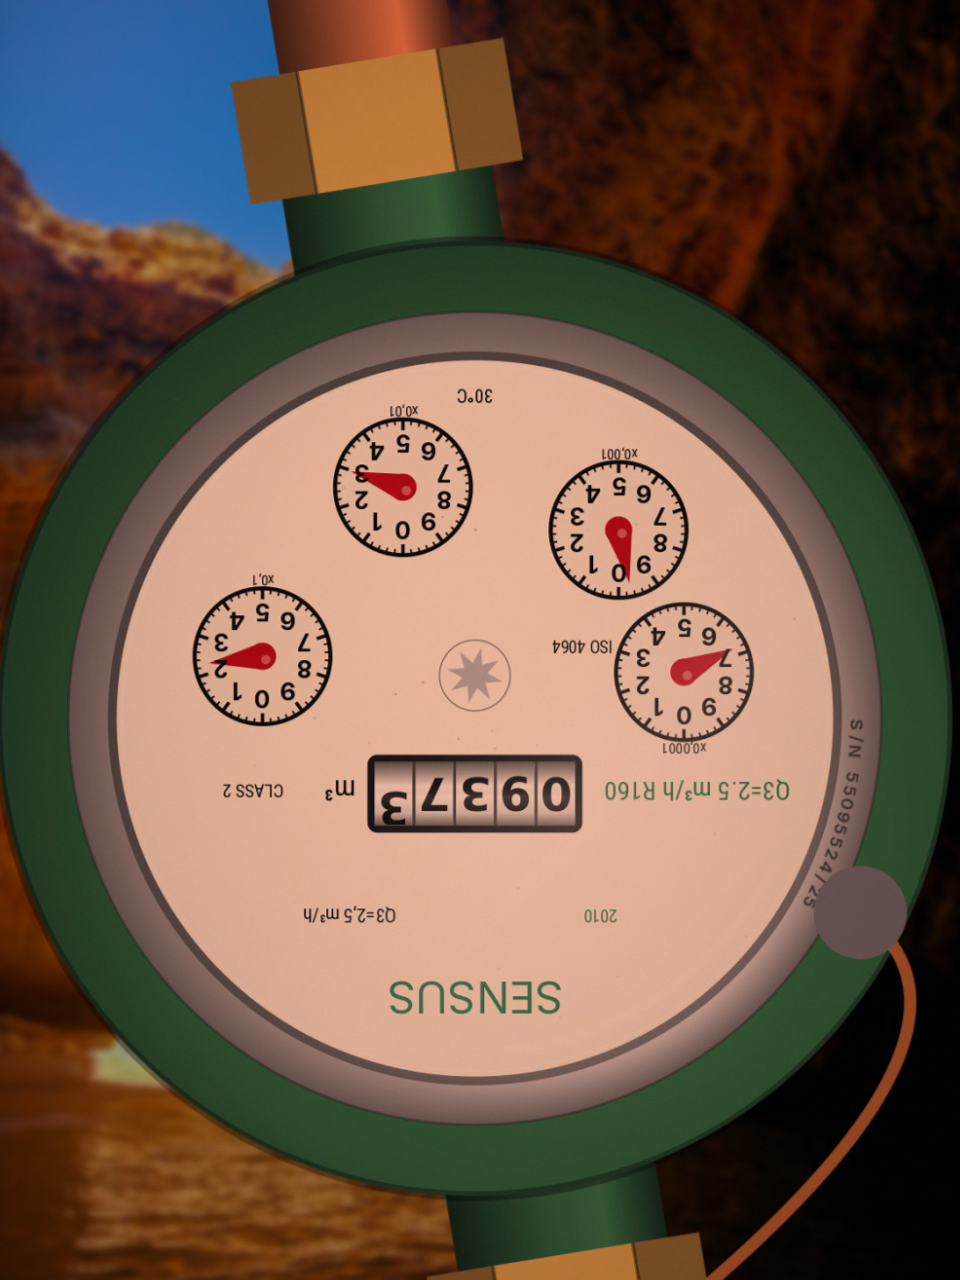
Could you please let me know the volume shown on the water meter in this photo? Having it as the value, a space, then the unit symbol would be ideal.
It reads 9373.2296 m³
